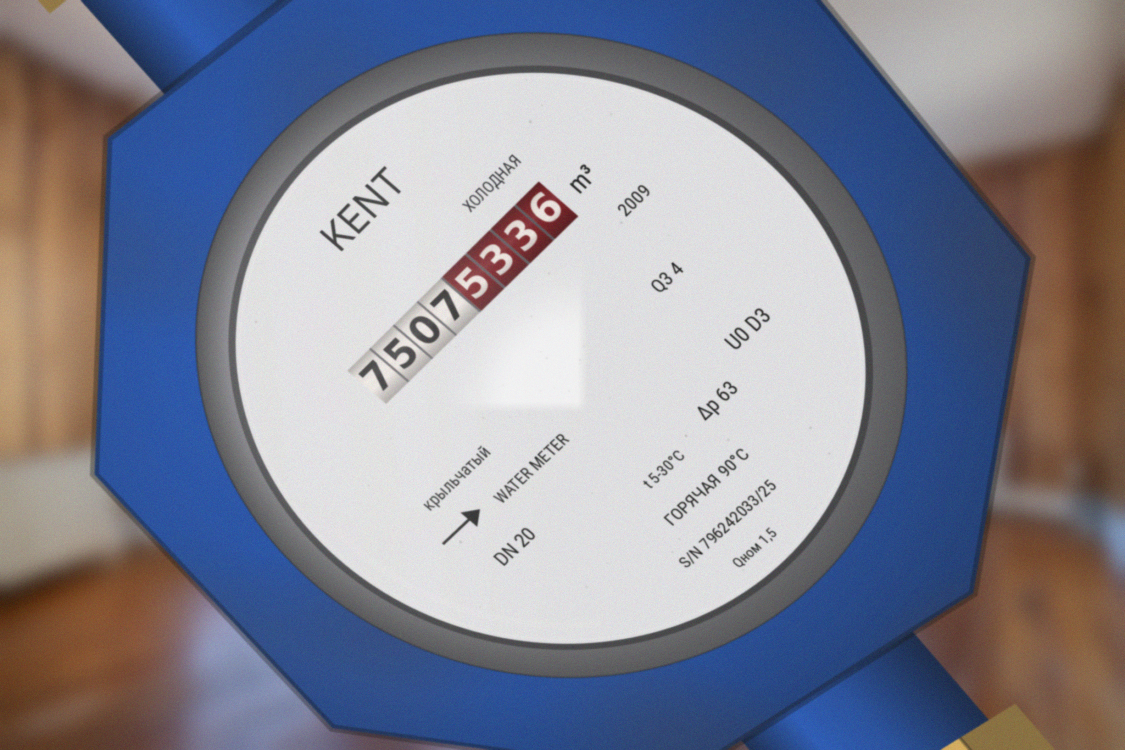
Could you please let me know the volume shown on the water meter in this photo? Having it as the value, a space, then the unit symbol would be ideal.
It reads 7507.5336 m³
